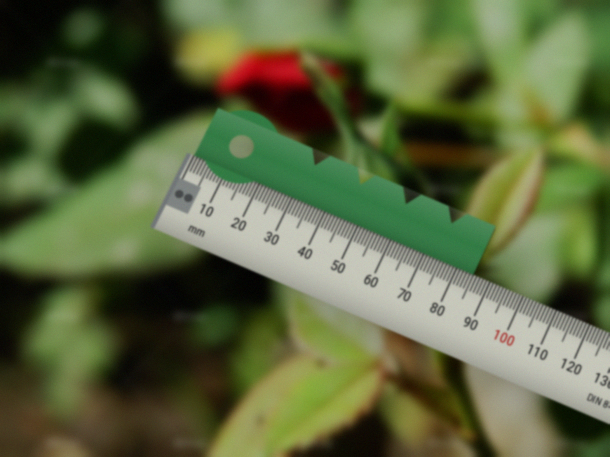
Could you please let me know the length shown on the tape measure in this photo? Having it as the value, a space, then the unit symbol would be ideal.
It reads 85 mm
